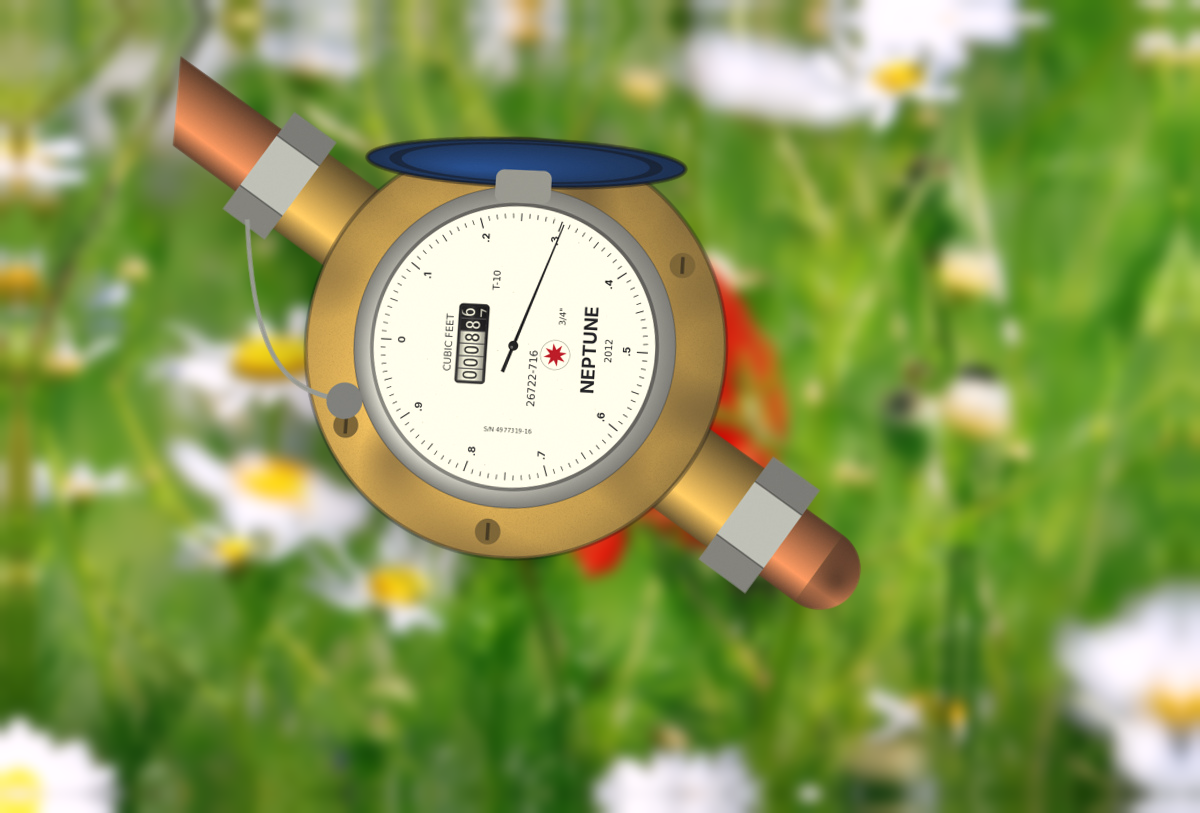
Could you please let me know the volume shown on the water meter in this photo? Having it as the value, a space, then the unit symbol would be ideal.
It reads 886.30 ft³
